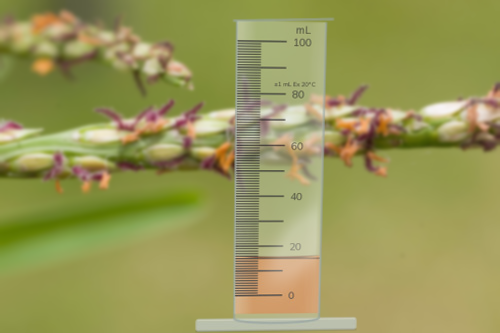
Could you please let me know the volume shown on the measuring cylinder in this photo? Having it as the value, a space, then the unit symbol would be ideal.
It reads 15 mL
